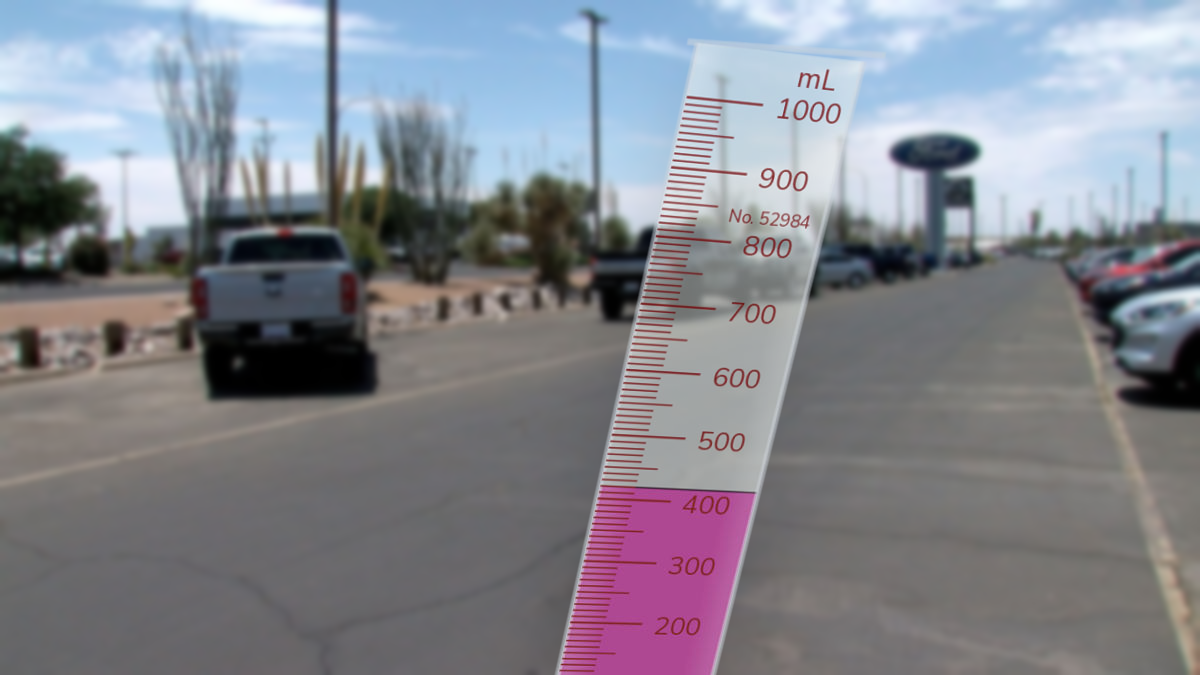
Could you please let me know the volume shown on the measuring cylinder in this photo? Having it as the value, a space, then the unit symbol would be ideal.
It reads 420 mL
